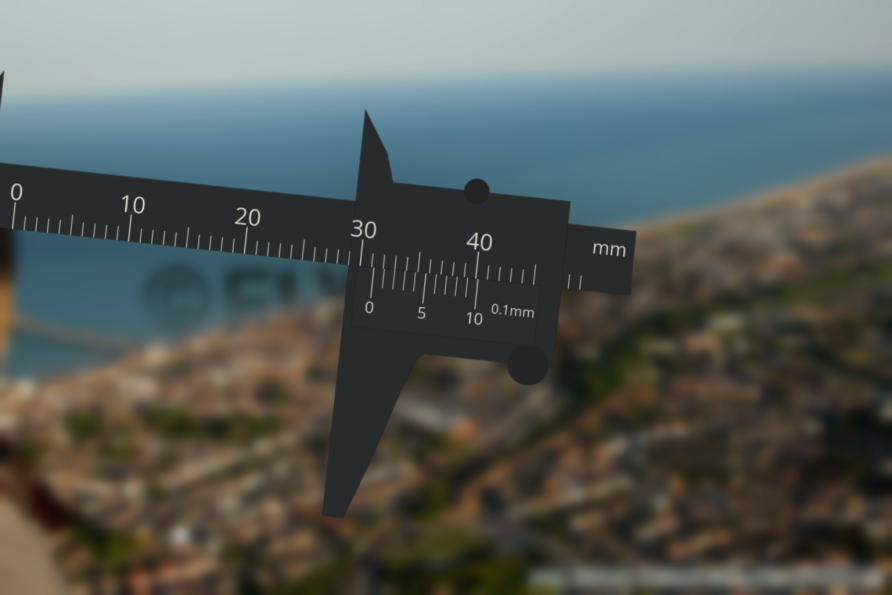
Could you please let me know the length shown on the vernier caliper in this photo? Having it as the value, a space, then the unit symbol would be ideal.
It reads 31.2 mm
